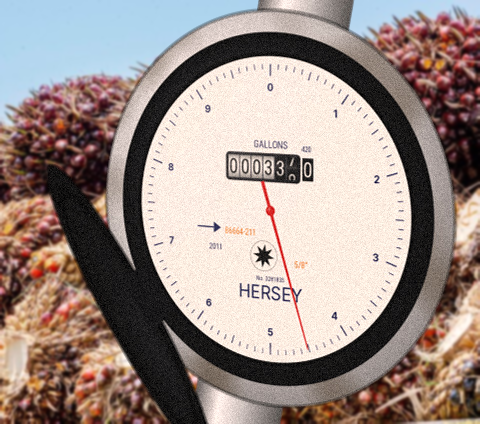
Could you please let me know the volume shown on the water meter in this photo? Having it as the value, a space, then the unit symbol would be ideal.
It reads 3374.5 gal
